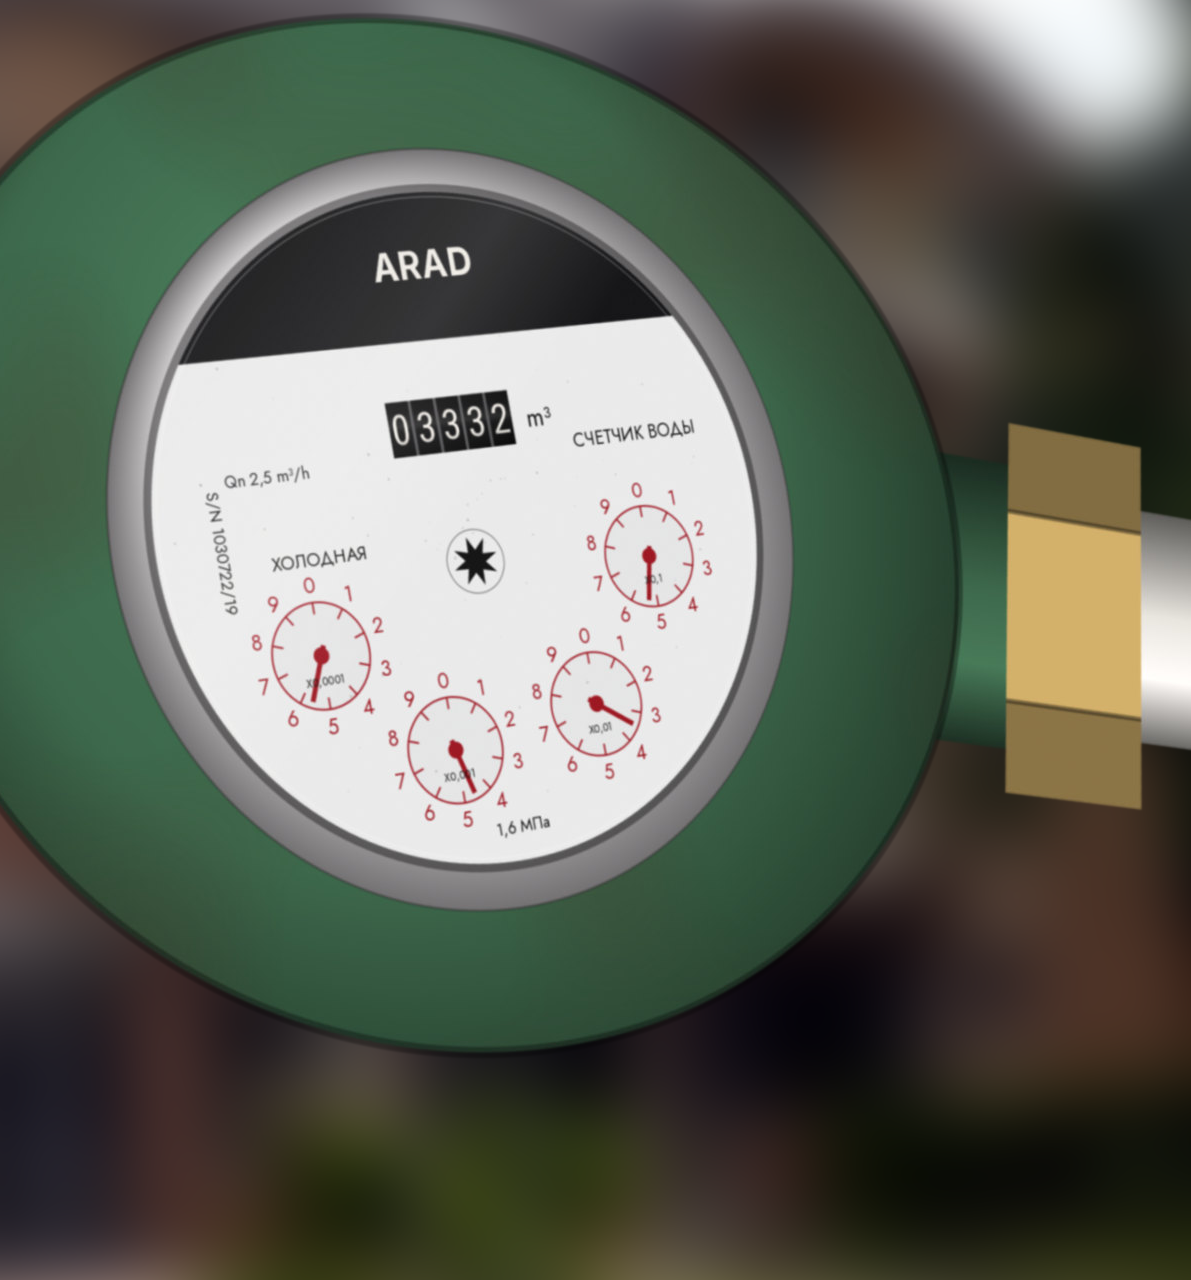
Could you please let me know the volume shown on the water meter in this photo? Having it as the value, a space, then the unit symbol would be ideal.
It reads 3332.5345 m³
